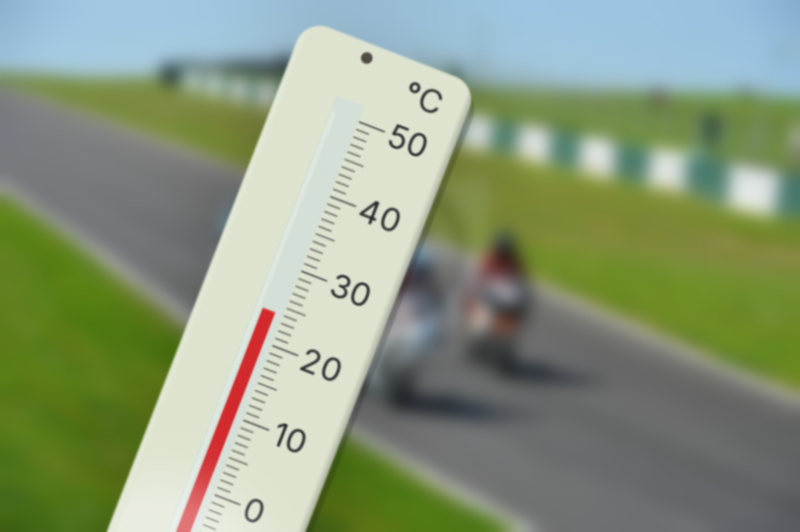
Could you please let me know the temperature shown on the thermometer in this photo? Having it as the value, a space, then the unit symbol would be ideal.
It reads 24 °C
